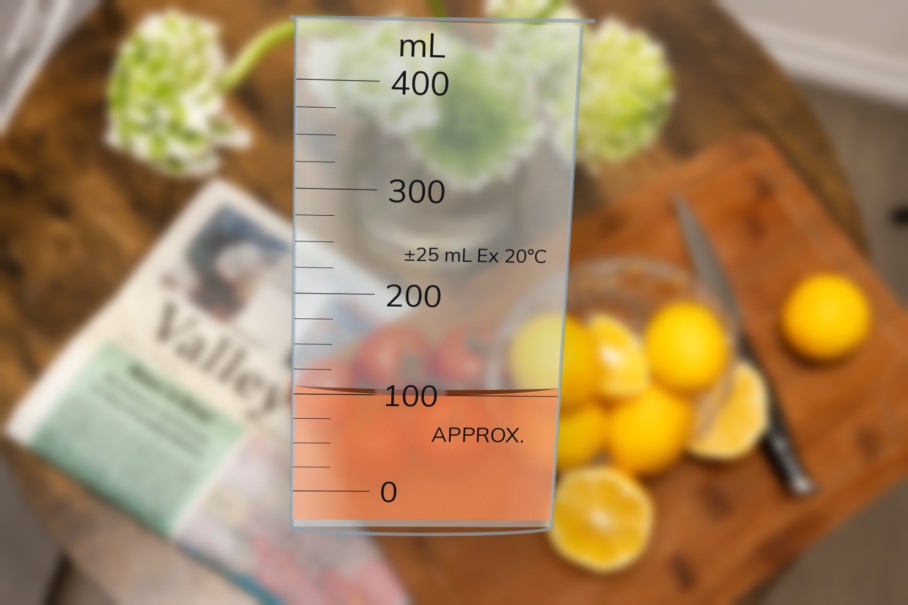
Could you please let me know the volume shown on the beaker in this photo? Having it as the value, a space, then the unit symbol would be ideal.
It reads 100 mL
